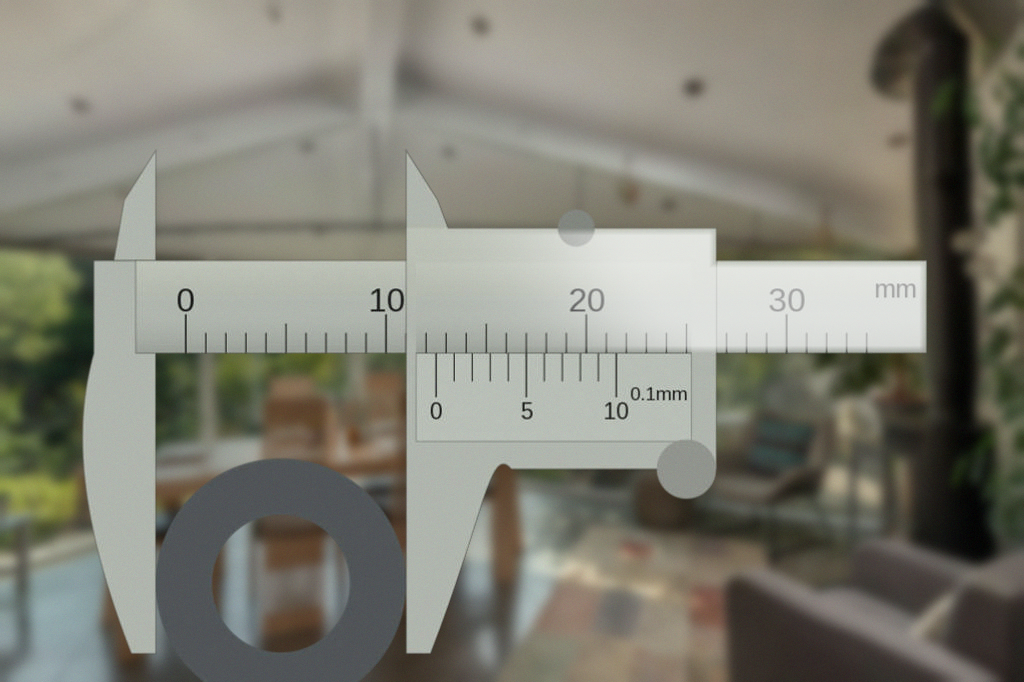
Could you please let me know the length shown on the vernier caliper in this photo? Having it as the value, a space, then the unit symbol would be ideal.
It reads 12.5 mm
